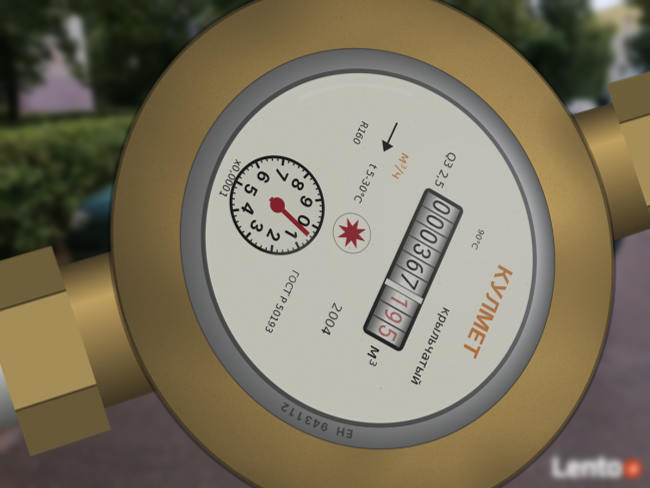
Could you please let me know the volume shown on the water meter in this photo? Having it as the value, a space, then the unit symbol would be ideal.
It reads 367.1950 m³
